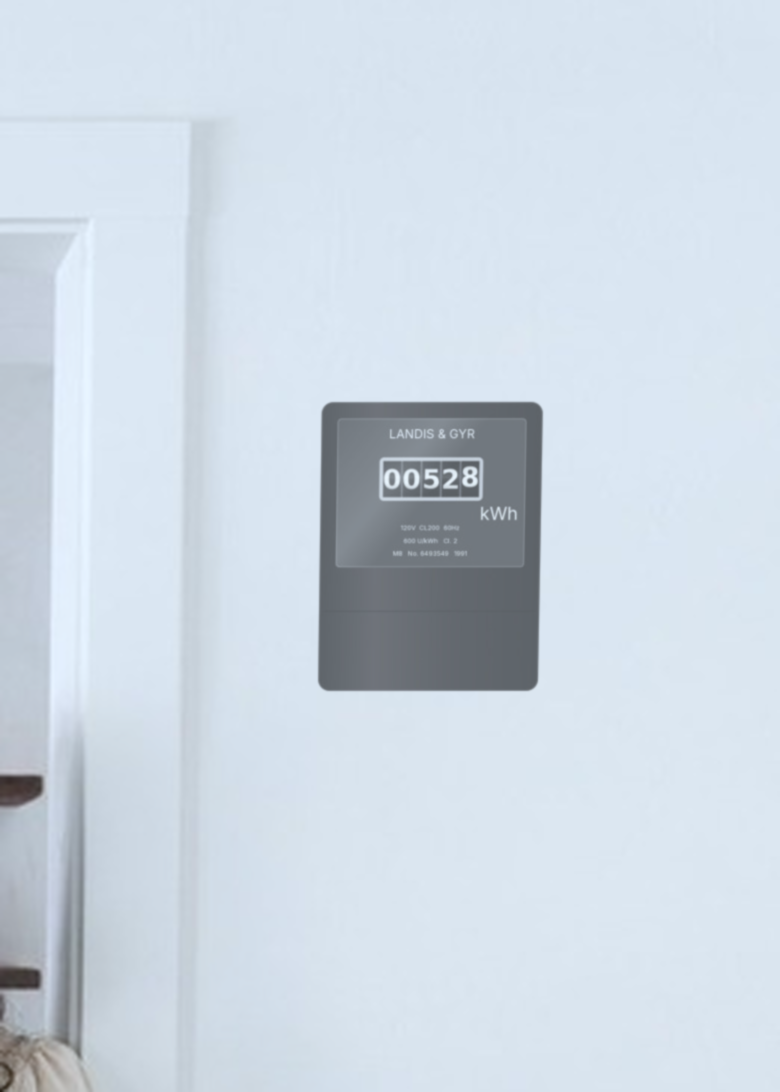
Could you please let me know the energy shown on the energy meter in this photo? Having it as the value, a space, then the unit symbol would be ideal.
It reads 528 kWh
